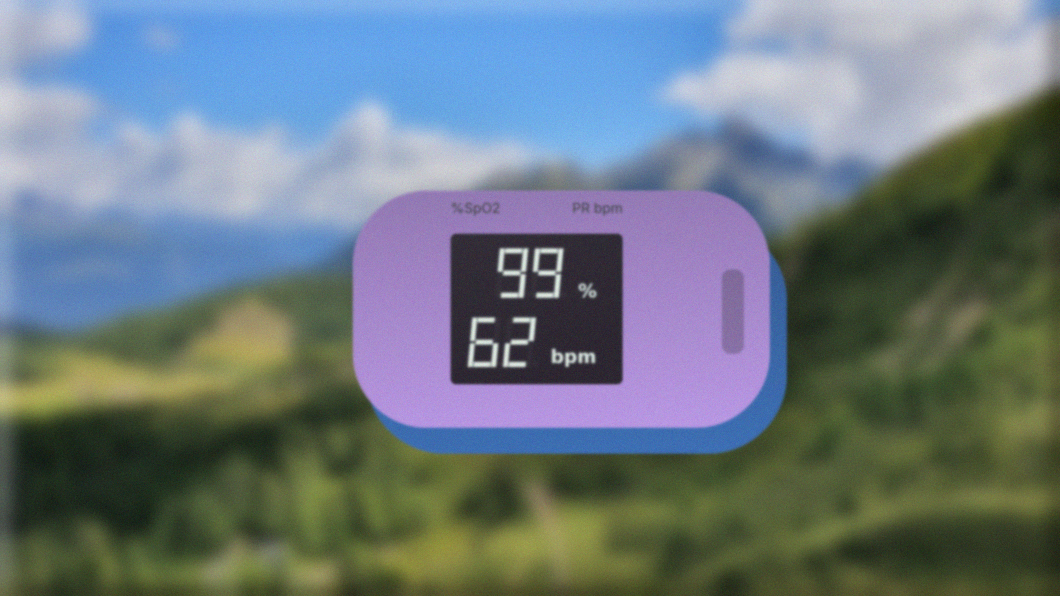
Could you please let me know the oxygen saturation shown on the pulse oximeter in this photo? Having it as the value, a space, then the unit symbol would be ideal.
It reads 99 %
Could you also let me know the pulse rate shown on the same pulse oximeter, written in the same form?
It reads 62 bpm
